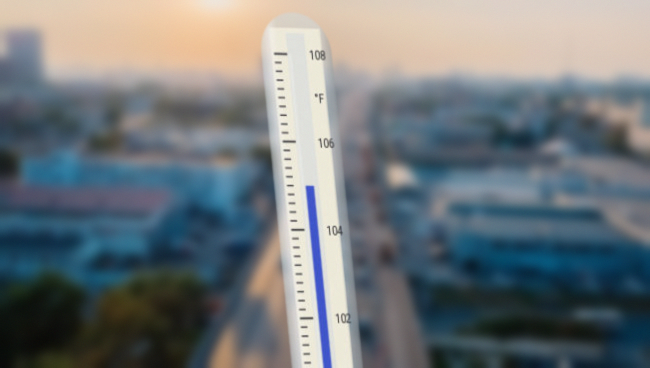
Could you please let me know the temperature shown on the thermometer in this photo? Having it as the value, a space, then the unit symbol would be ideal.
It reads 105 °F
